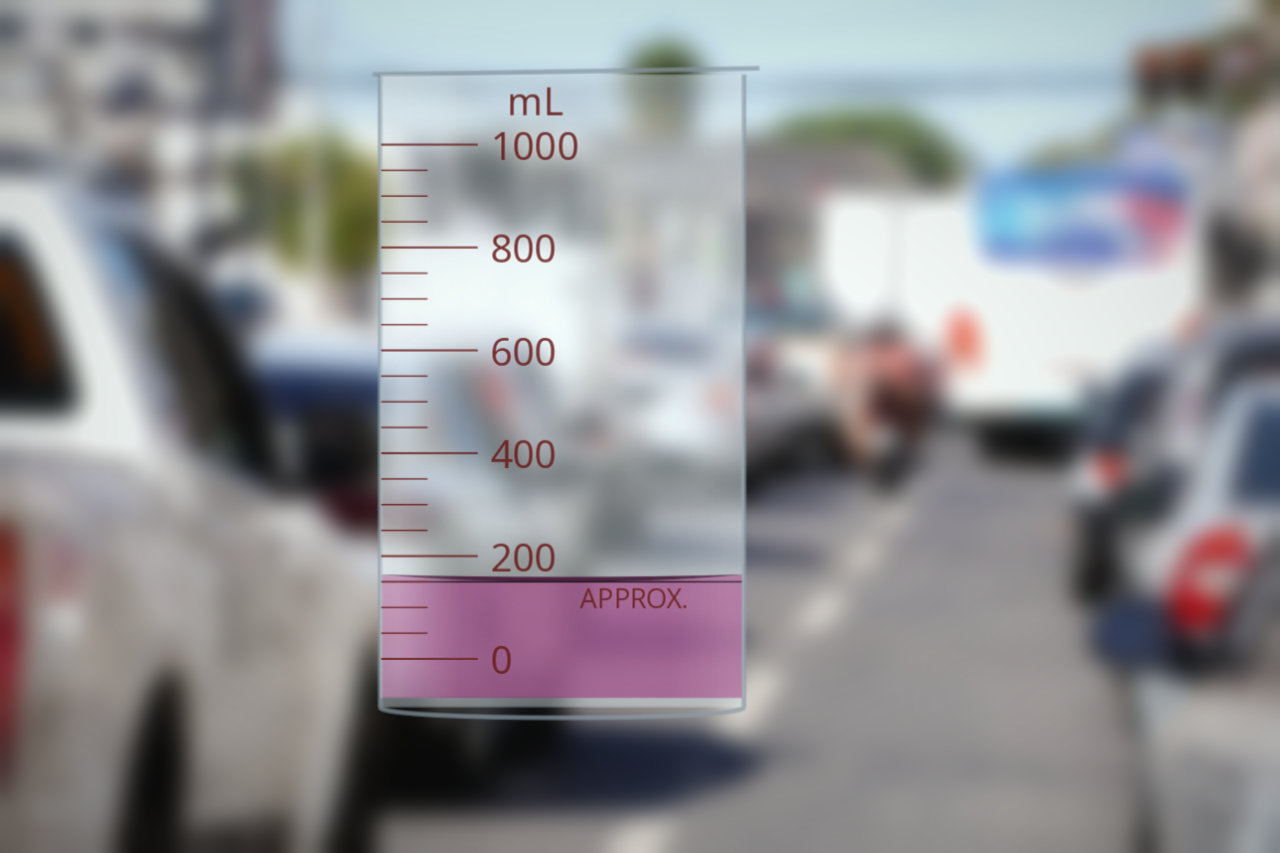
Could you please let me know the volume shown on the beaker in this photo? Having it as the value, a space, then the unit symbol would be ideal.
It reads 150 mL
